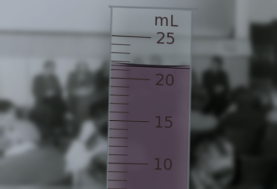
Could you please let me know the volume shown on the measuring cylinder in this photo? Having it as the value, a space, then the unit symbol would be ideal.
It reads 21.5 mL
